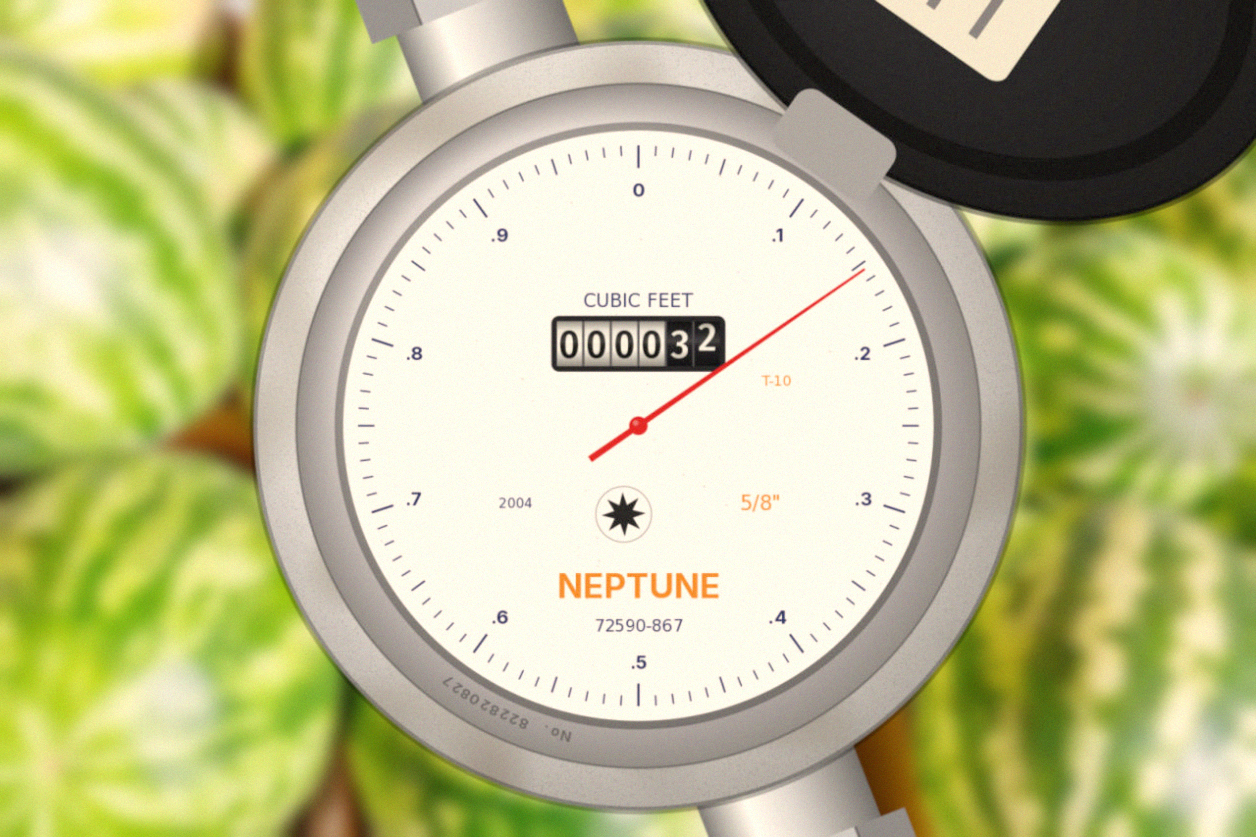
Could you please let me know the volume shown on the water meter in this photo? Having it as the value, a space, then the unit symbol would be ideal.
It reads 32.15 ft³
